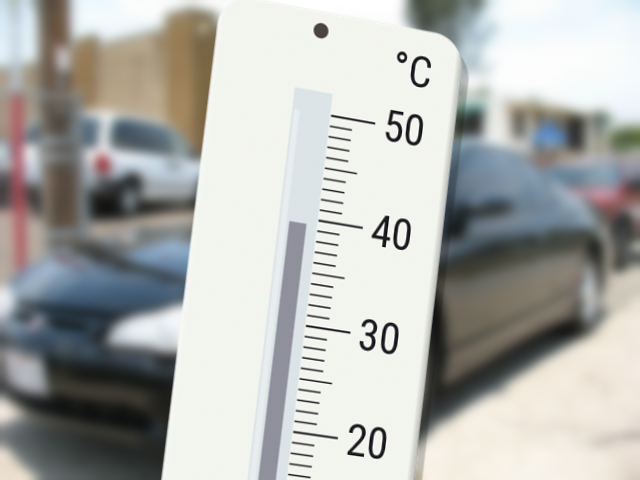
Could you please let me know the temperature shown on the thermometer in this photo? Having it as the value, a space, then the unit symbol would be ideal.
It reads 39.5 °C
